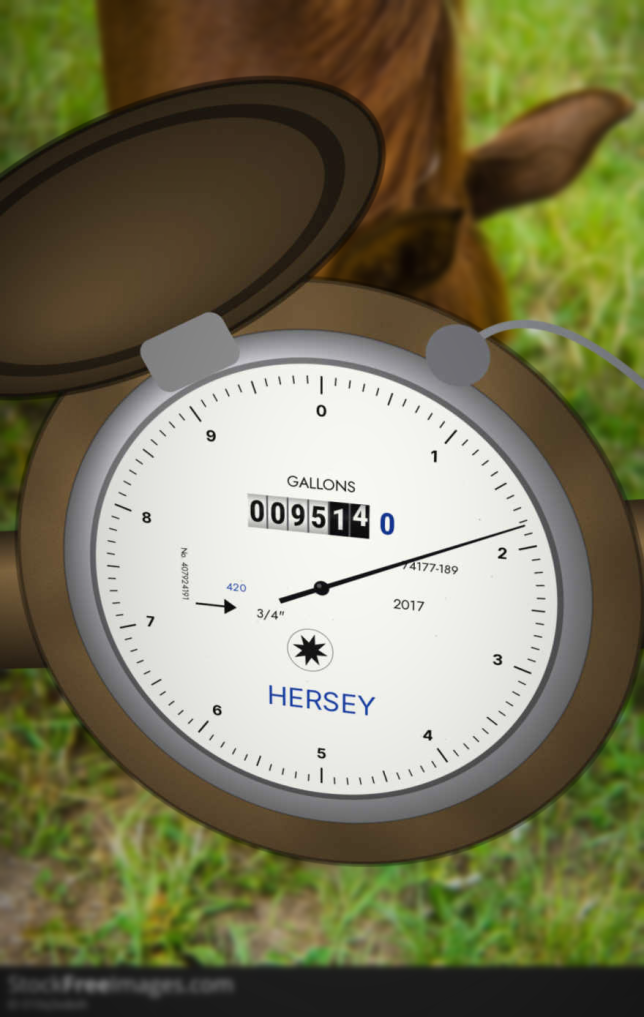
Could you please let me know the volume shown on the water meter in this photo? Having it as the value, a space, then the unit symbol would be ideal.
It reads 95141.8 gal
